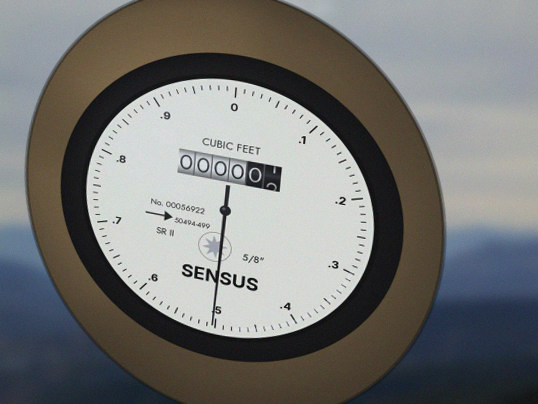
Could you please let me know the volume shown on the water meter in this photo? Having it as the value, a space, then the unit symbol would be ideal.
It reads 1.50 ft³
